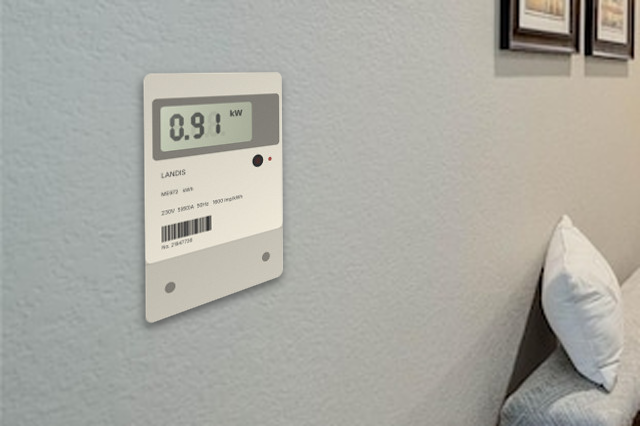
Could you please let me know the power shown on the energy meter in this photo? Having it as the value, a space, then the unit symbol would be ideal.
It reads 0.91 kW
